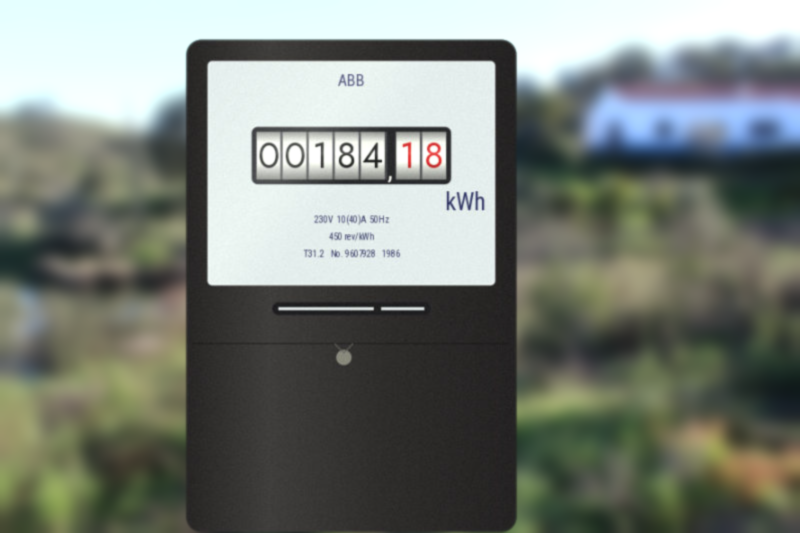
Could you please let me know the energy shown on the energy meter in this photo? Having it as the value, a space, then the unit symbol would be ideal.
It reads 184.18 kWh
